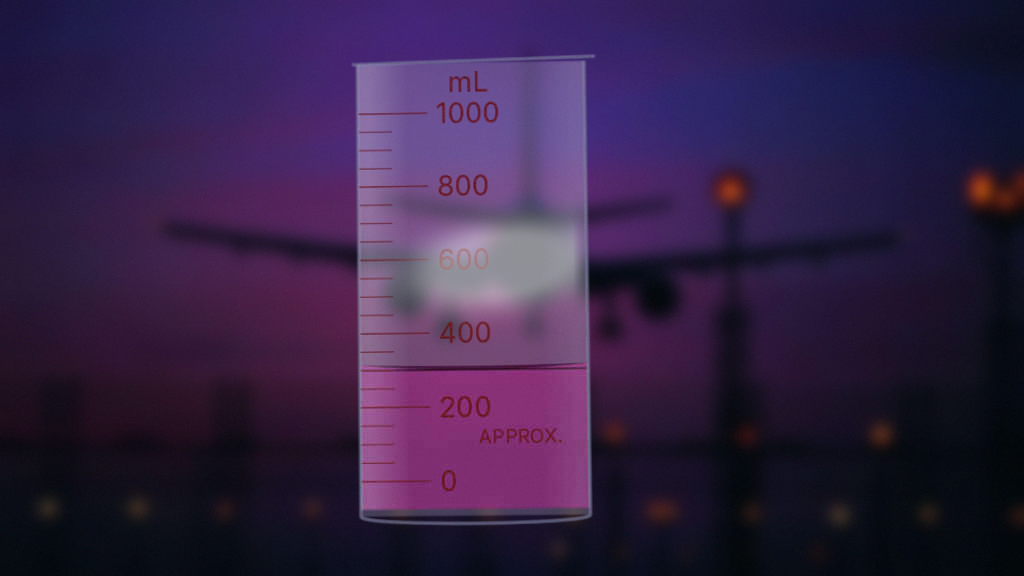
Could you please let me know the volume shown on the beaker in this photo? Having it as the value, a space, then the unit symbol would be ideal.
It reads 300 mL
